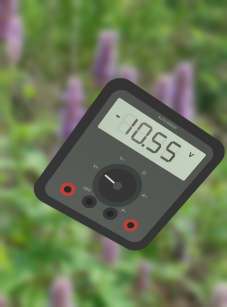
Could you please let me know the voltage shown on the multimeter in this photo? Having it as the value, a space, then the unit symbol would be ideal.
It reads -10.55 V
